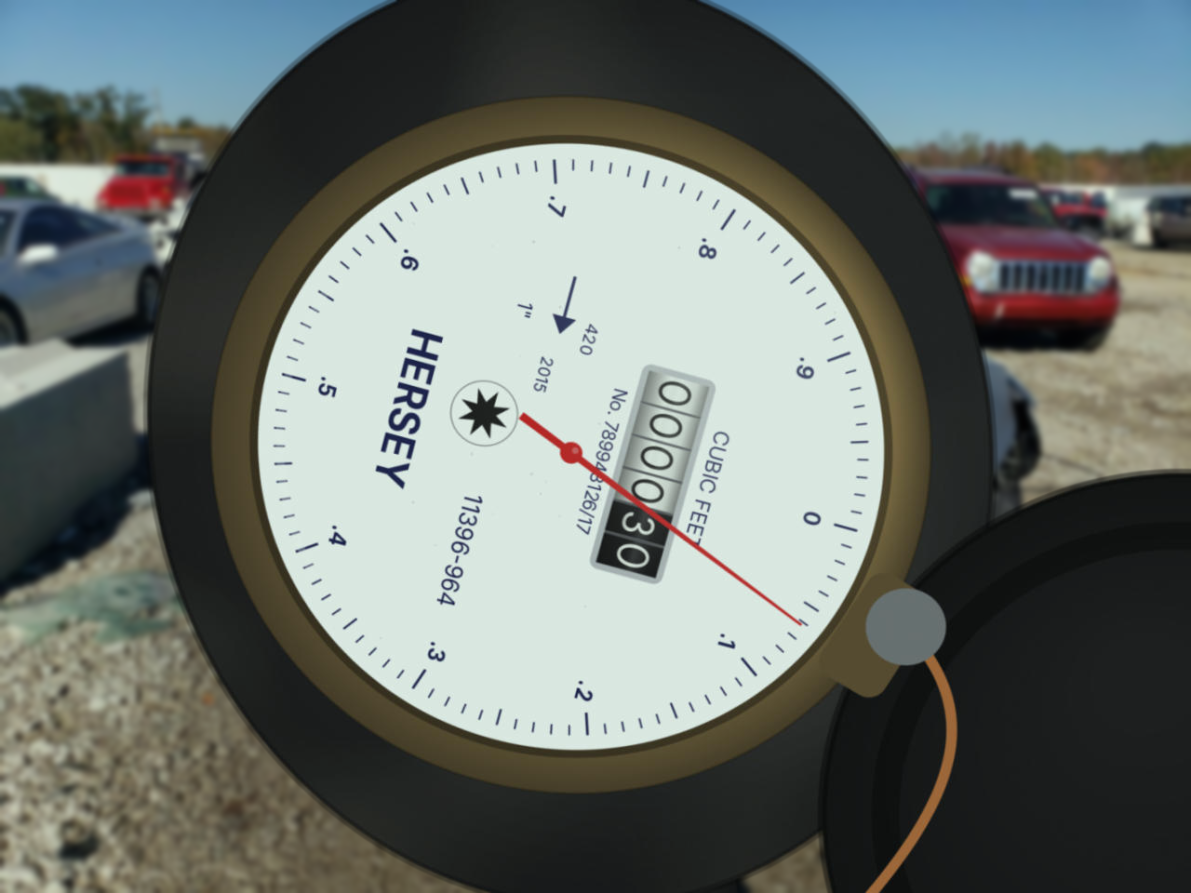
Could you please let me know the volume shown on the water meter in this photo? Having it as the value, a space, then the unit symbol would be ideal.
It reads 30.06 ft³
